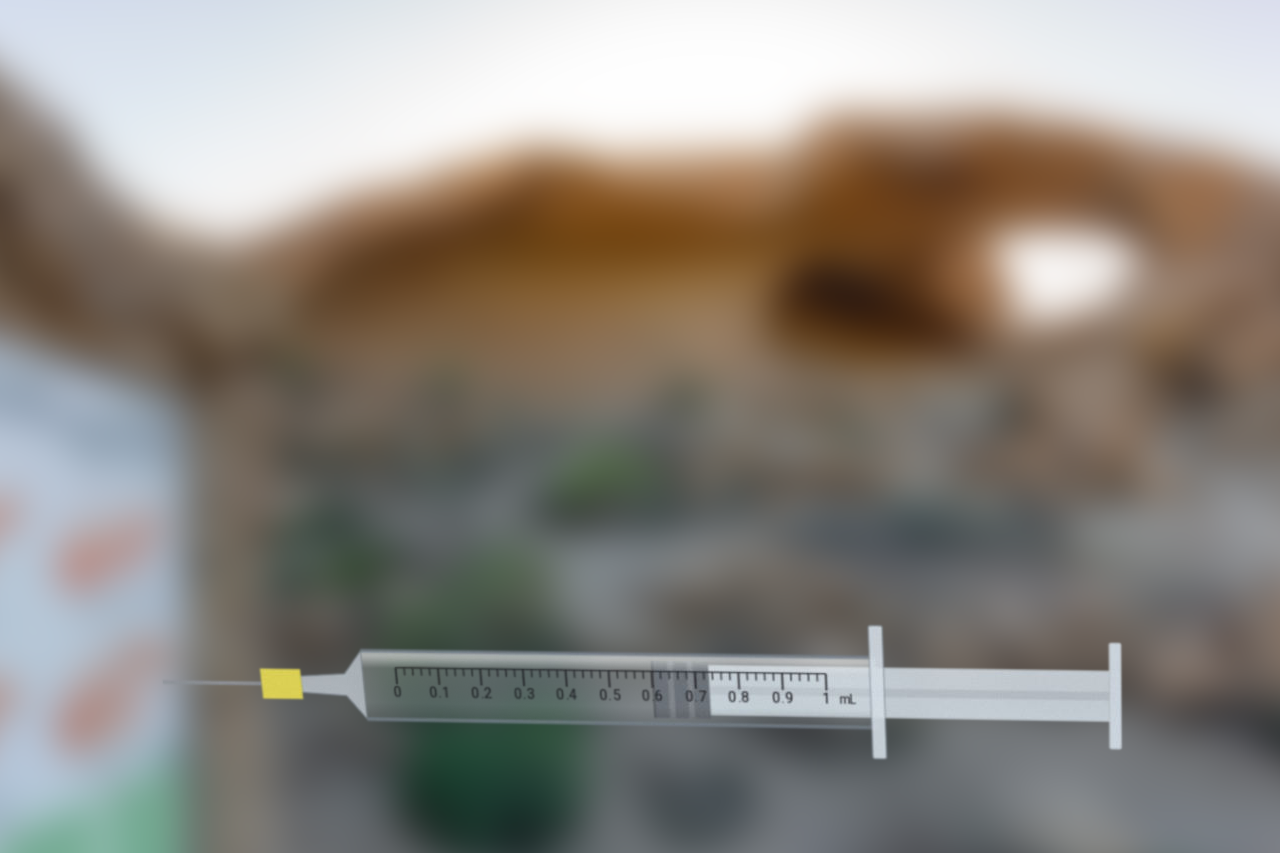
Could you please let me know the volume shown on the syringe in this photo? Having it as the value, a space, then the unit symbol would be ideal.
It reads 0.6 mL
